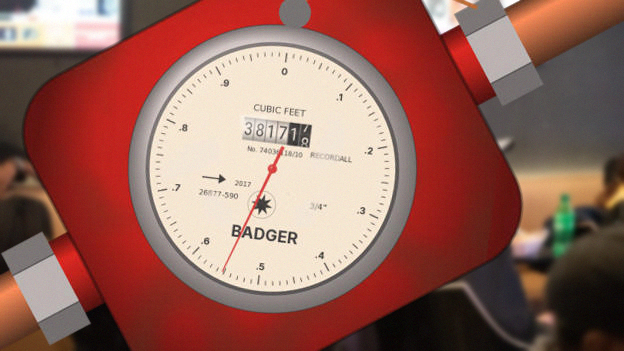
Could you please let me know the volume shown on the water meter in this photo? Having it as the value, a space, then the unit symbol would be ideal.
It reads 381717.55 ft³
